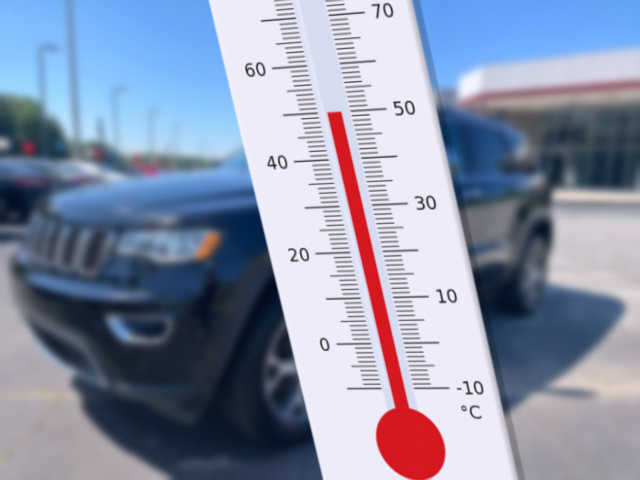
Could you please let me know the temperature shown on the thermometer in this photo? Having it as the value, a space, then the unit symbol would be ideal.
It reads 50 °C
